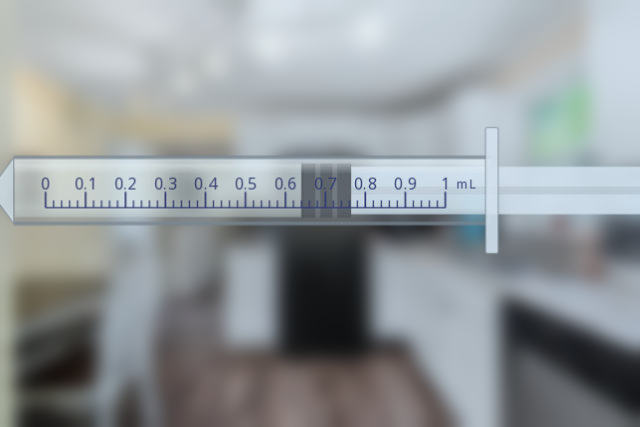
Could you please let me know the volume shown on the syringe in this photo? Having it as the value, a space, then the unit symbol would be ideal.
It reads 0.64 mL
